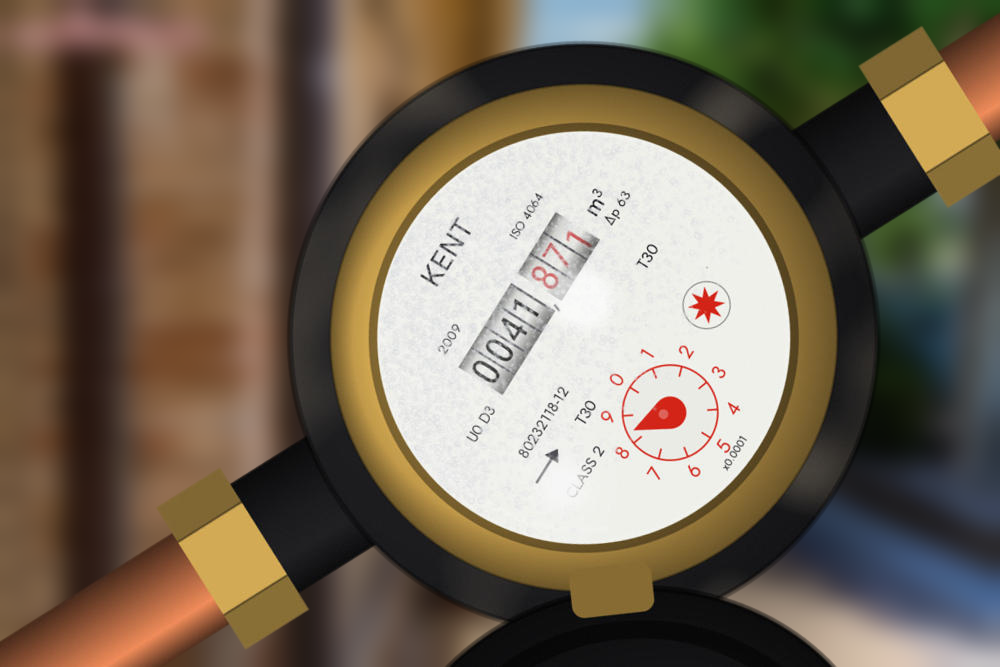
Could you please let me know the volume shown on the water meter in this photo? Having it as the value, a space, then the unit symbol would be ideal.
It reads 41.8708 m³
